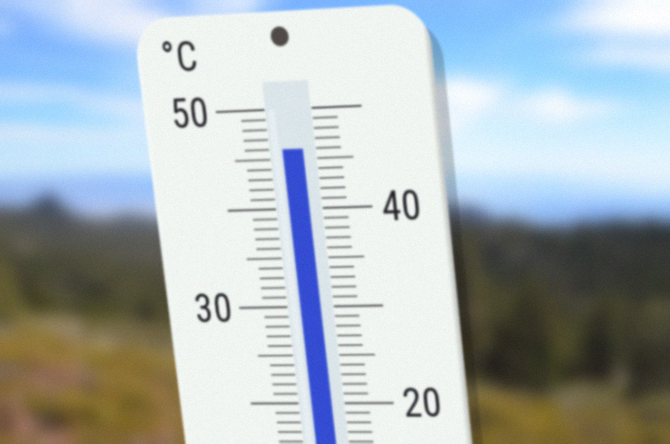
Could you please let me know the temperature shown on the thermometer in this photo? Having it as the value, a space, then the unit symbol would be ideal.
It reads 46 °C
